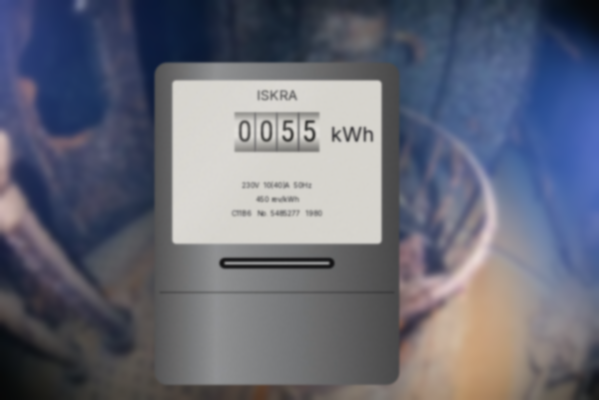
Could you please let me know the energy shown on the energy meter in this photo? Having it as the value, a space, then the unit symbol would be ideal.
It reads 55 kWh
